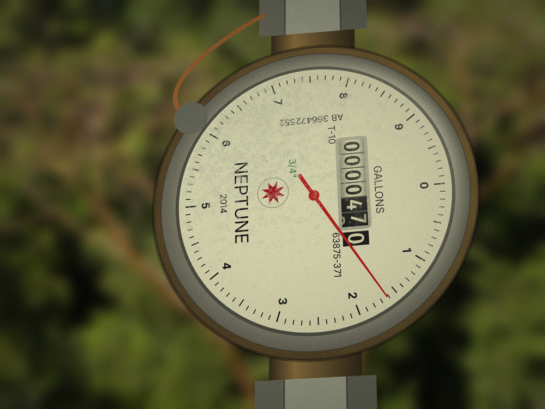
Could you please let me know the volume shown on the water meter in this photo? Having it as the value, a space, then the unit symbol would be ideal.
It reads 471.6 gal
